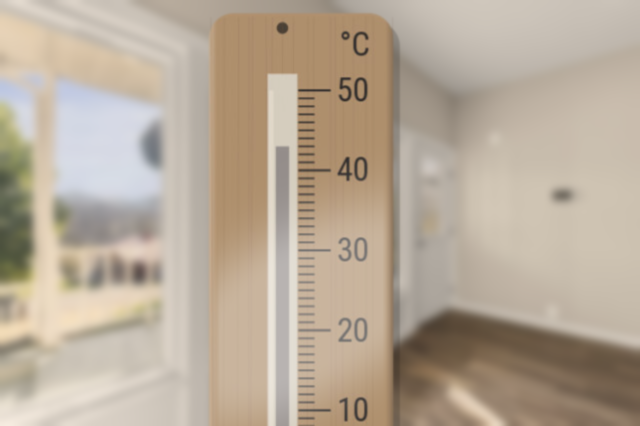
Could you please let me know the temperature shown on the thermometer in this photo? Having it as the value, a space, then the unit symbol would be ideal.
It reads 43 °C
